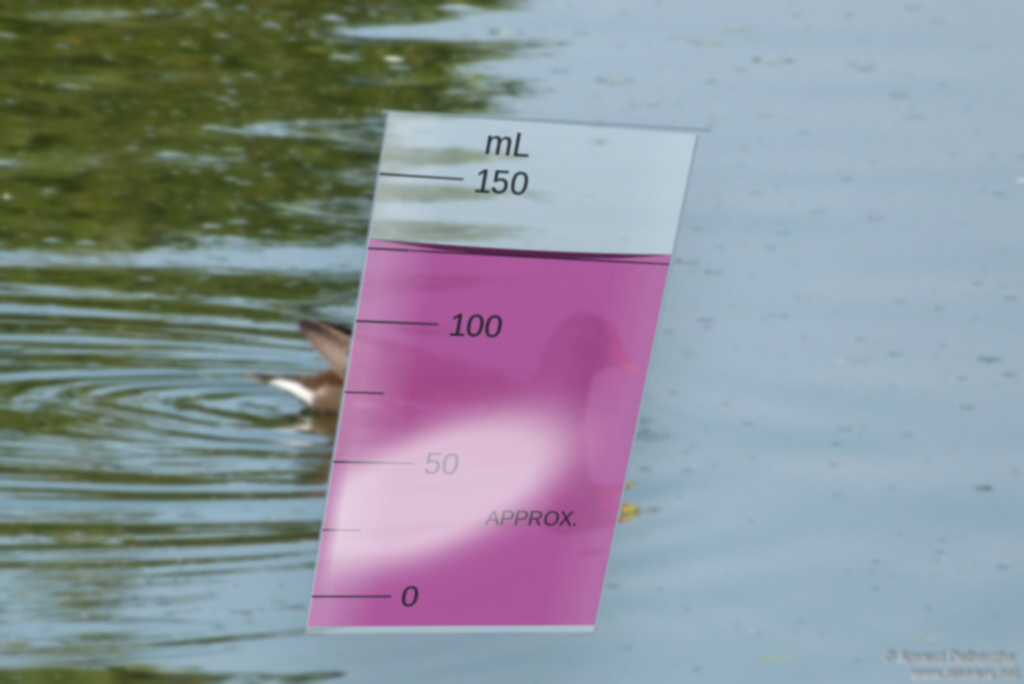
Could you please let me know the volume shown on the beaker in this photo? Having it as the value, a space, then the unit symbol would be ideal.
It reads 125 mL
